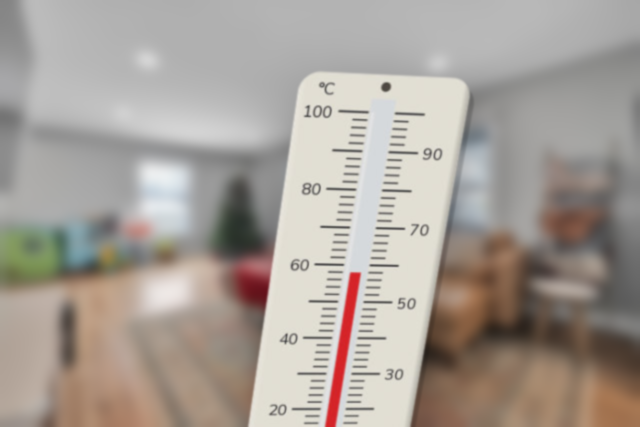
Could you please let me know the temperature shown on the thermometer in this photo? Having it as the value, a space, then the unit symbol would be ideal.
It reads 58 °C
